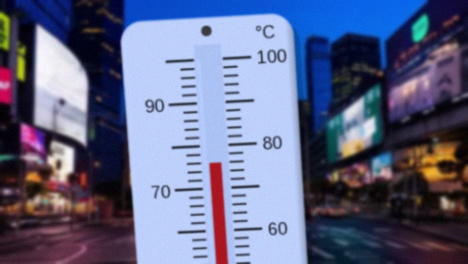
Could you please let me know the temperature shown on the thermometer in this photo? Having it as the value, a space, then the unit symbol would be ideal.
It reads 76 °C
